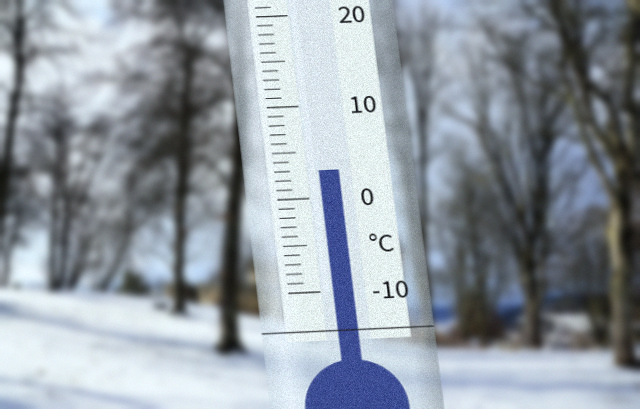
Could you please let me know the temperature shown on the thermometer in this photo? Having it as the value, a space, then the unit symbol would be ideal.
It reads 3 °C
